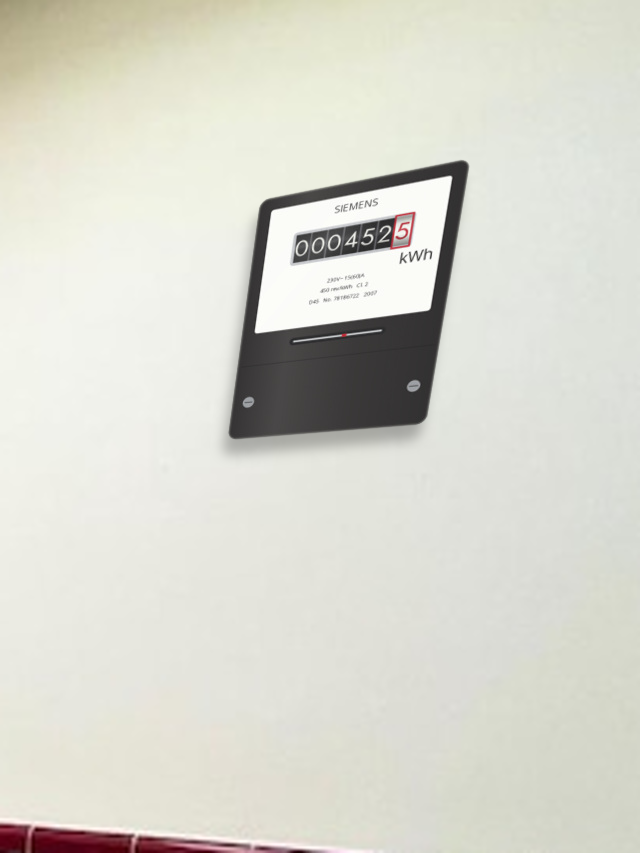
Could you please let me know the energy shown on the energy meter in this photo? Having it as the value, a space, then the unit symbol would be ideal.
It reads 452.5 kWh
